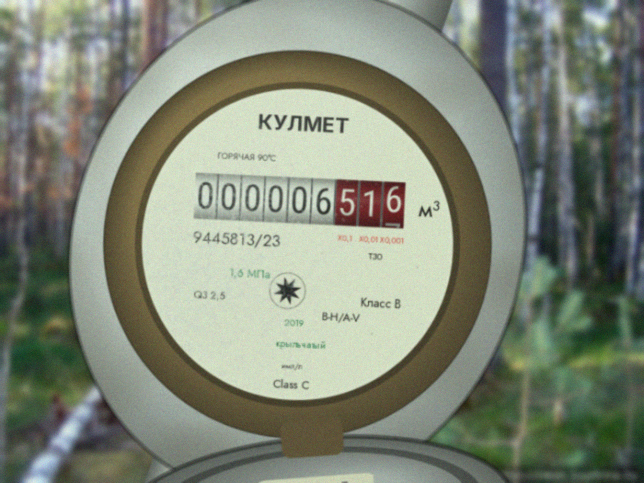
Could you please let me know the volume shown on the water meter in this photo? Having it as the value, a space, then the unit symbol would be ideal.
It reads 6.516 m³
